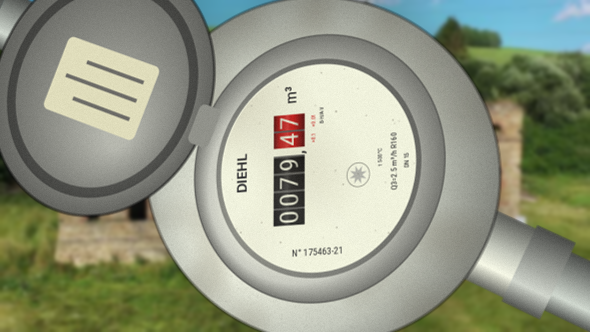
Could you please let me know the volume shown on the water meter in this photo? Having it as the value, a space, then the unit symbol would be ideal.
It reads 79.47 m³
